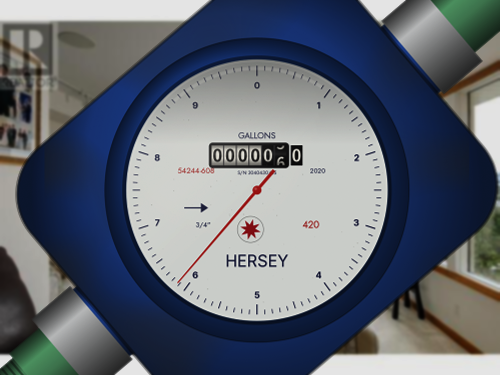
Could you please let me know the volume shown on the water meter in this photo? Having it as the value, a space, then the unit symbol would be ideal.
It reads 56.1 gal
